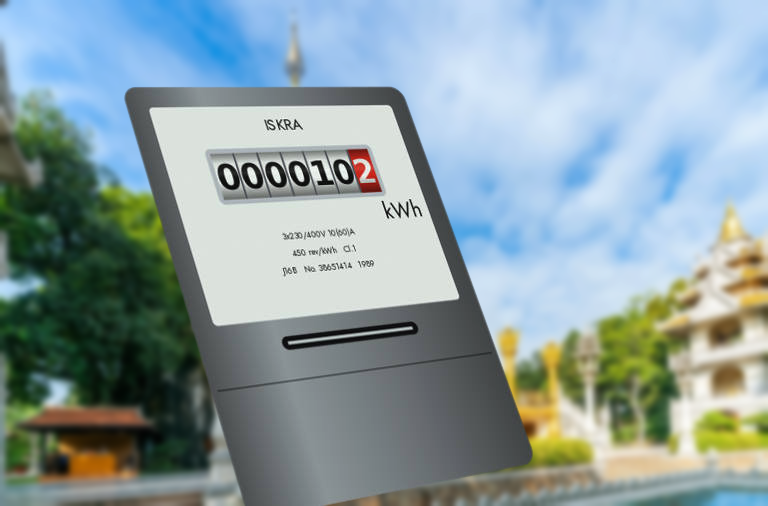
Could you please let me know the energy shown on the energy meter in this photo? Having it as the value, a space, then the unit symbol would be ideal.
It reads 10.2 kWh
